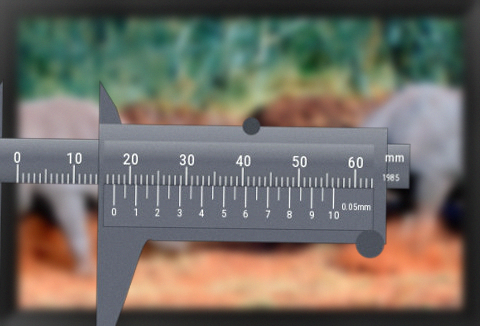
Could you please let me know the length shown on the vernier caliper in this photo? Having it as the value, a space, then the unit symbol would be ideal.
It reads 17.2 mm
